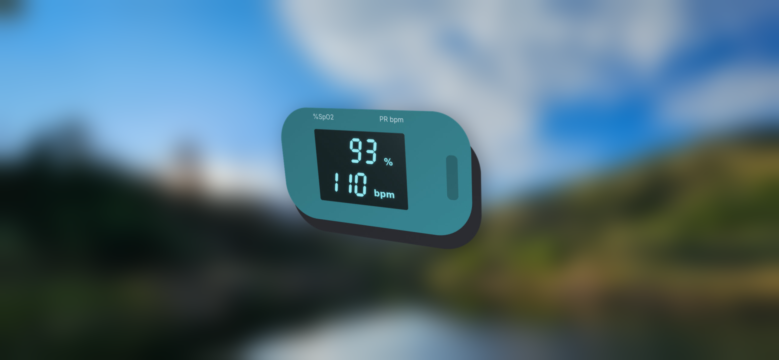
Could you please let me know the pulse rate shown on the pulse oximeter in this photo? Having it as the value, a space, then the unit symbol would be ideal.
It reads 110 bpm
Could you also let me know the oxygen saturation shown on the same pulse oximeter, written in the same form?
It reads 93 %
